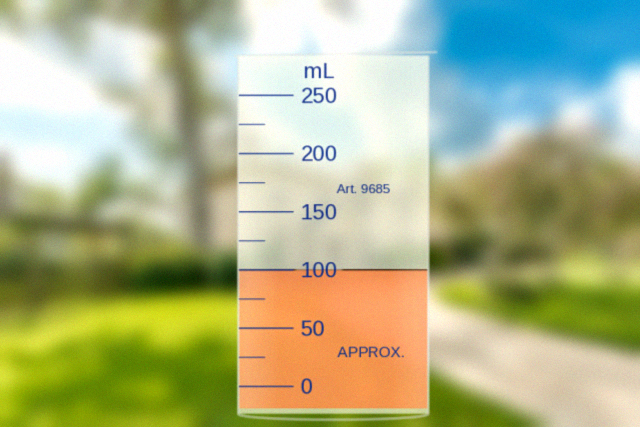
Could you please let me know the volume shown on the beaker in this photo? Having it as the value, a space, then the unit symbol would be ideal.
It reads 100 mL
